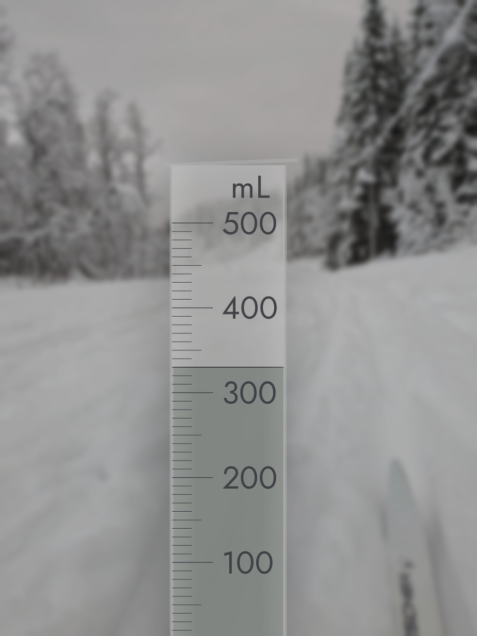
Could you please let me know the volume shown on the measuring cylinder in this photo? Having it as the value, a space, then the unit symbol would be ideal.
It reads 330 mL
